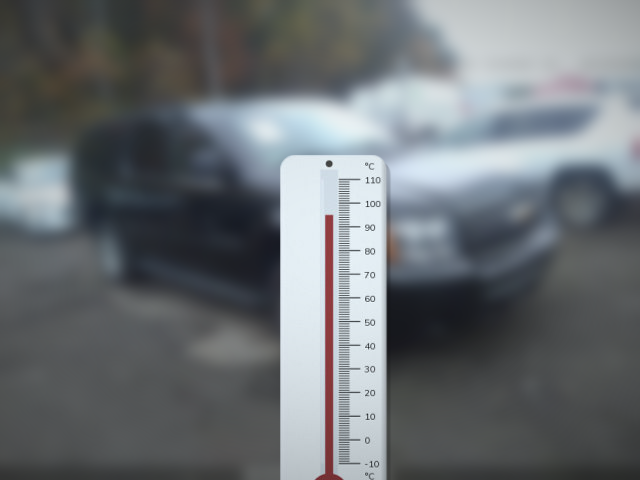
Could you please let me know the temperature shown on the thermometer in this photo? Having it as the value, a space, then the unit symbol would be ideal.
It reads 95 °C
